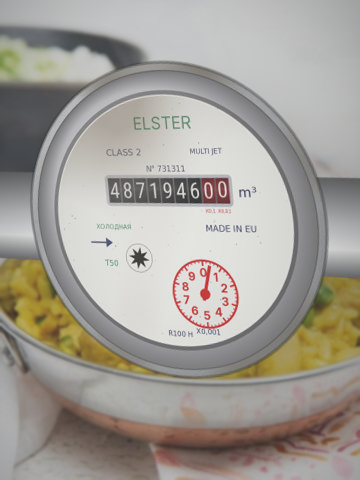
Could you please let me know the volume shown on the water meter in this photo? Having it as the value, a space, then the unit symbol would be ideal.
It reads 4871946.000 m³
